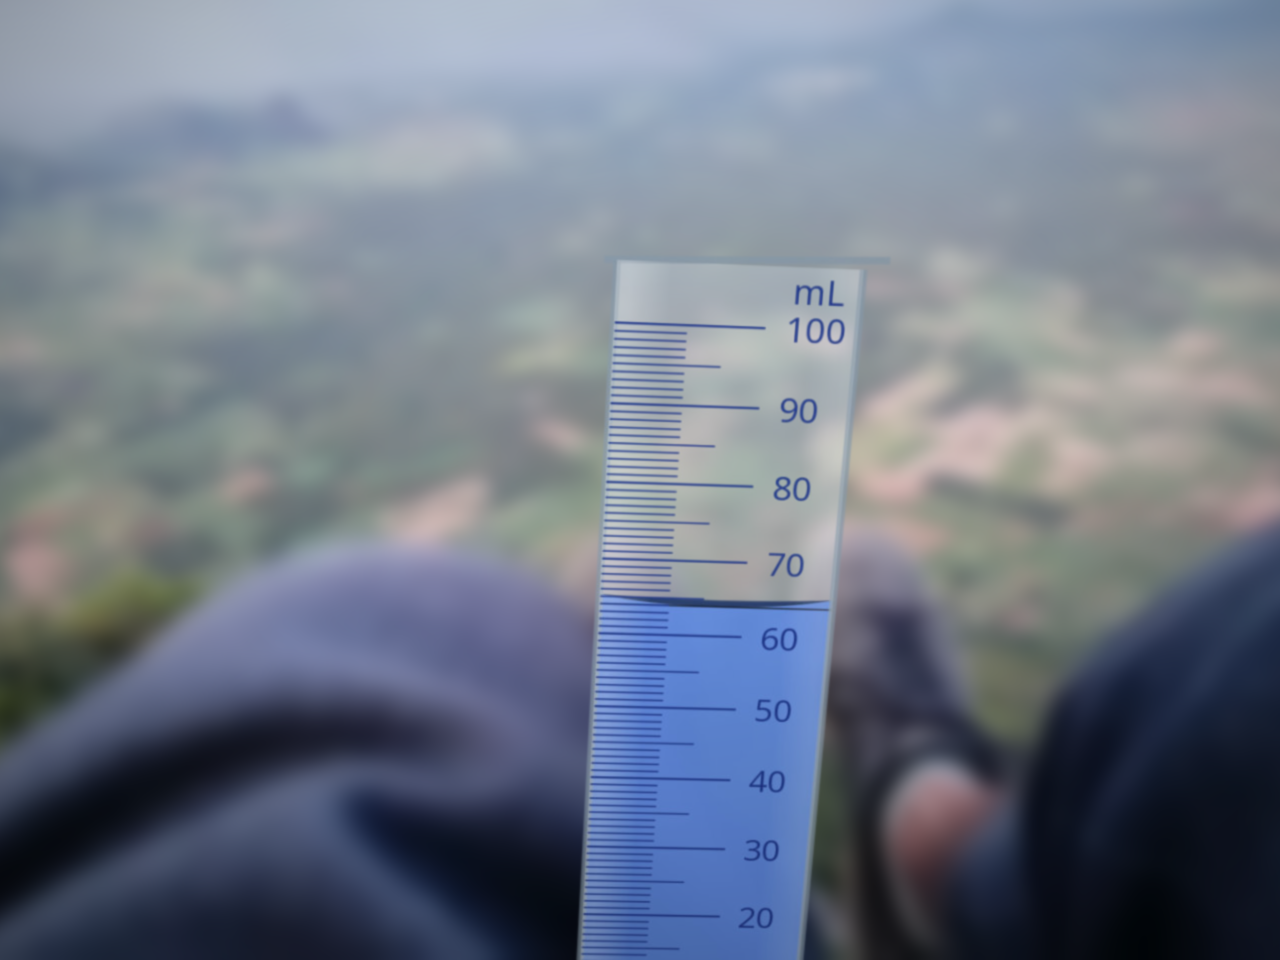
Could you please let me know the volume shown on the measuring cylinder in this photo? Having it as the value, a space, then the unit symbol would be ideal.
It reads 64 mL
